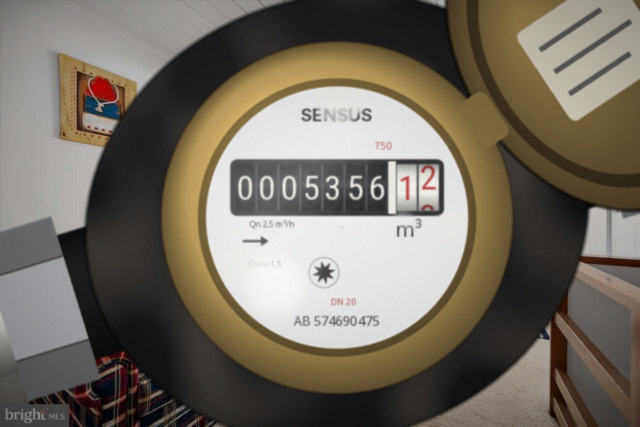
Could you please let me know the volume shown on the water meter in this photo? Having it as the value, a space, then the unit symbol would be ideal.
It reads 5356.12 m³
